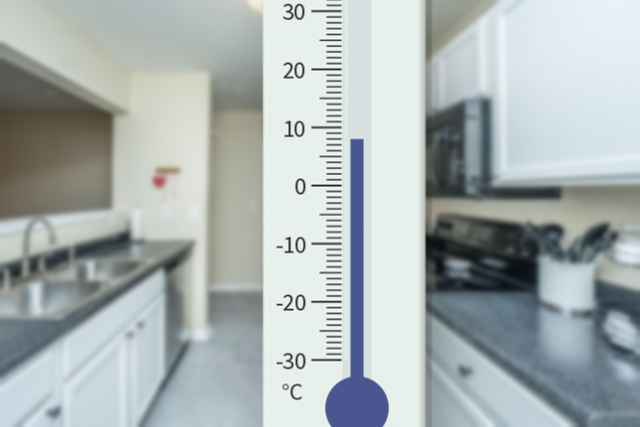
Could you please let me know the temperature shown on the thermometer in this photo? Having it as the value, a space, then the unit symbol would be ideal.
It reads 8 °C
